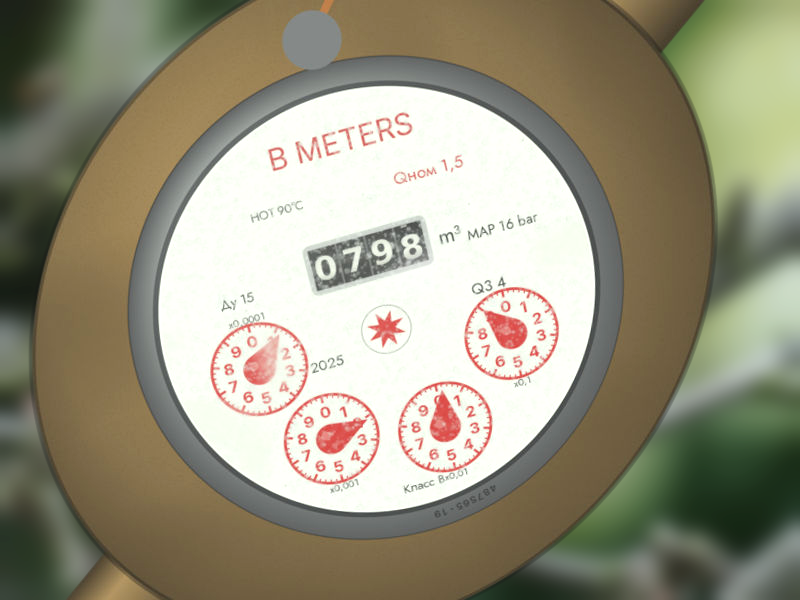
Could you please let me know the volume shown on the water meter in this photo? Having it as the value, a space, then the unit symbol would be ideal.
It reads 797.9021 m³
